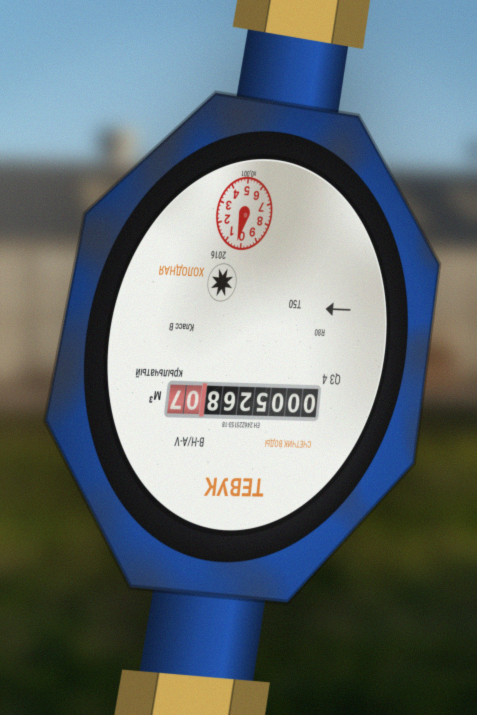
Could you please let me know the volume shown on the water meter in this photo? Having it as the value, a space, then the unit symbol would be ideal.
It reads 5268.070 m³
